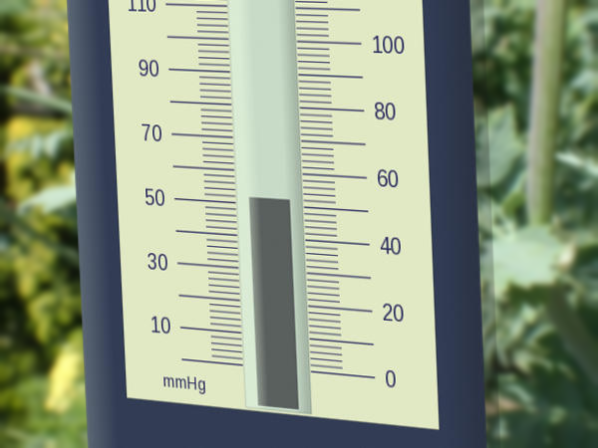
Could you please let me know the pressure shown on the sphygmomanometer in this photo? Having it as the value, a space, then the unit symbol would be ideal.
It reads 52 mmHg
